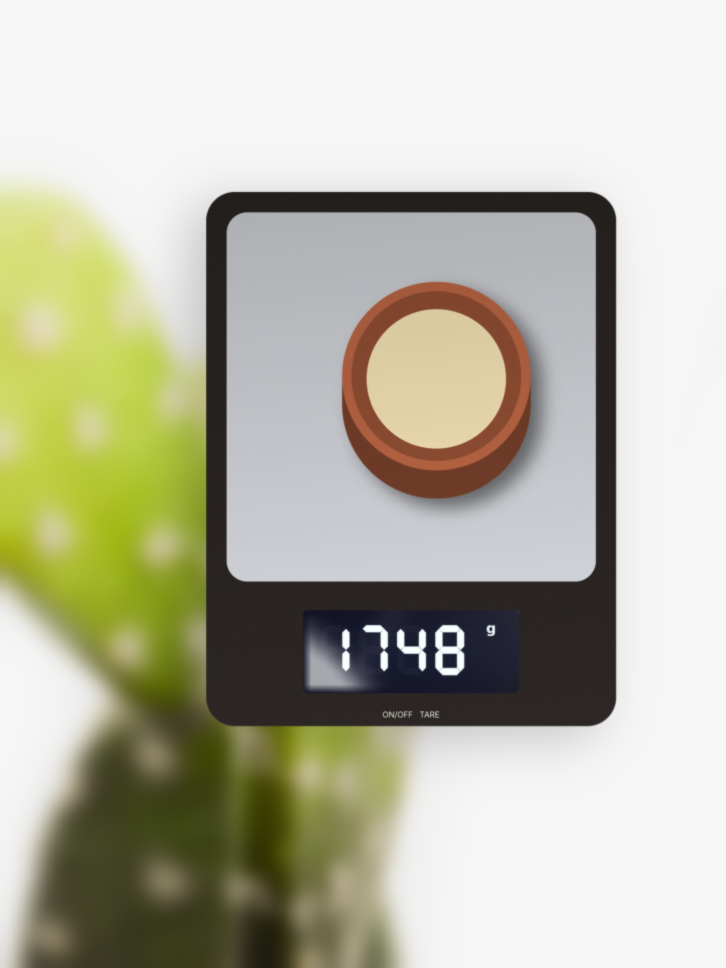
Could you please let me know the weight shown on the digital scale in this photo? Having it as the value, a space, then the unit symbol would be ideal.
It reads 1748 g
